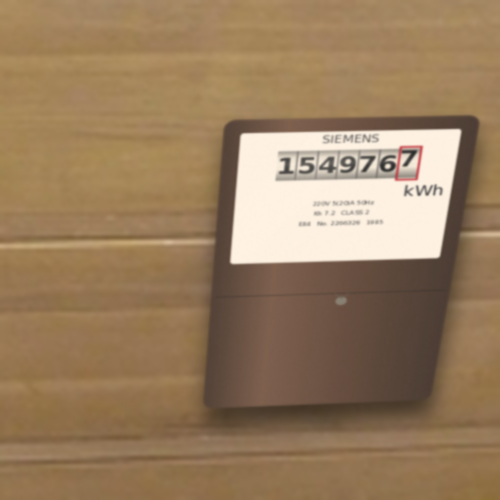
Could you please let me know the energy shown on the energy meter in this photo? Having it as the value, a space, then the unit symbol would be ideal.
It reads 154976.7 kWh
